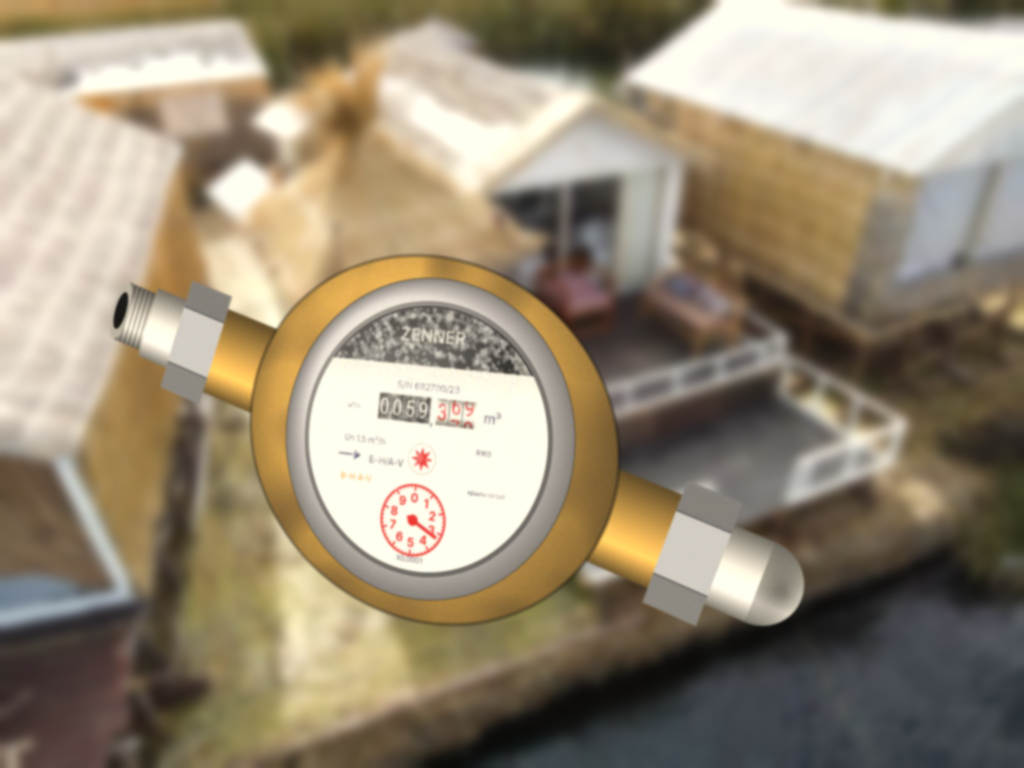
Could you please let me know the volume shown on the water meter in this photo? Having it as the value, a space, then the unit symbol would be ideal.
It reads 59.3693 m³
